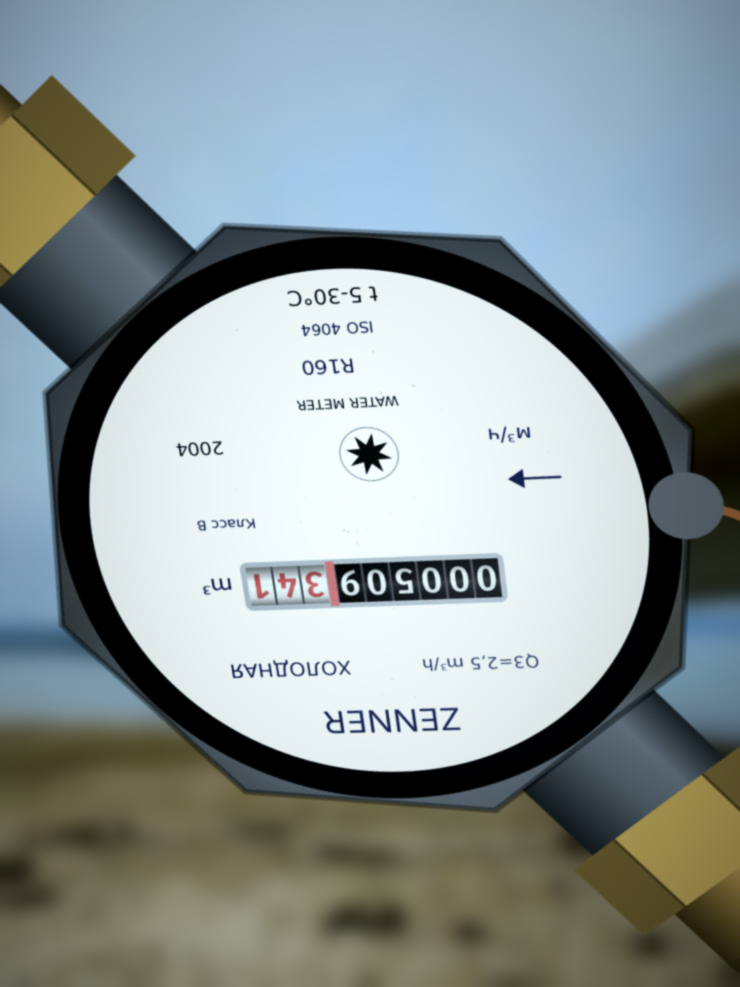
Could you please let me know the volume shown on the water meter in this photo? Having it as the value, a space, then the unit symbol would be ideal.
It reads 509.341 m³
